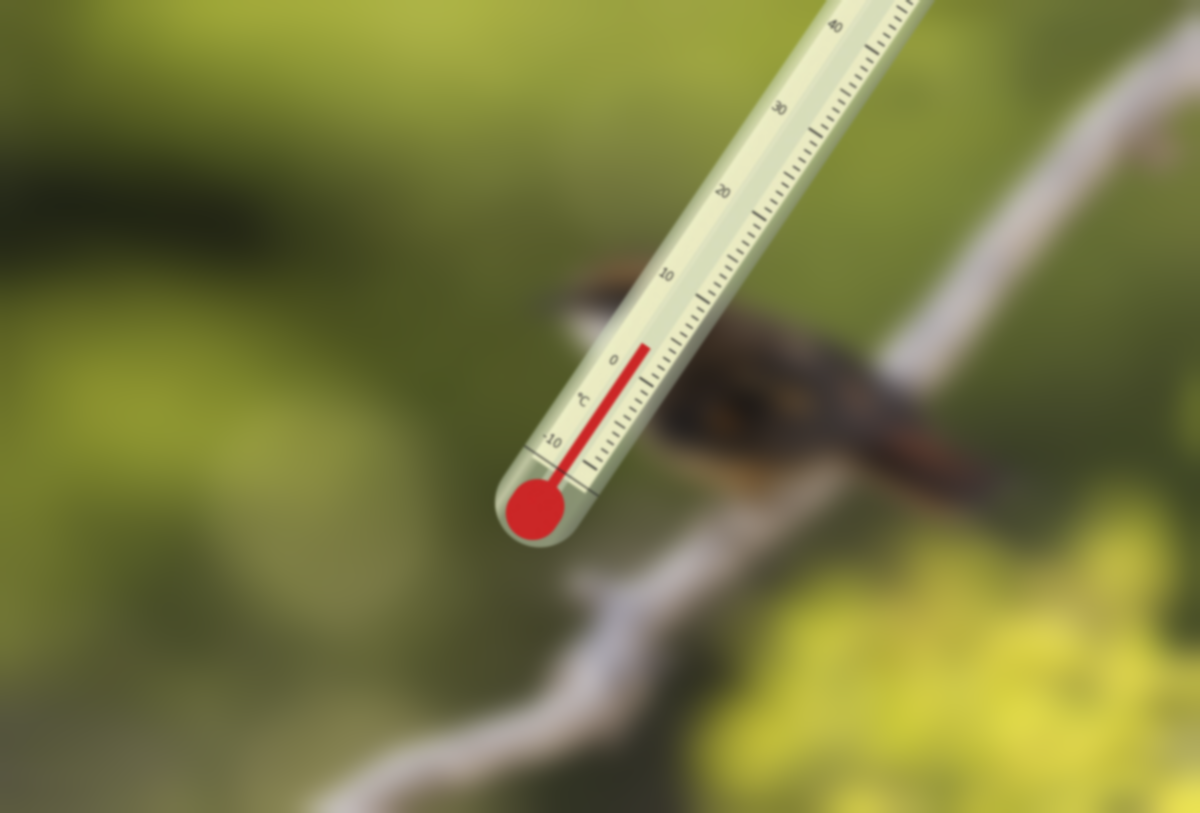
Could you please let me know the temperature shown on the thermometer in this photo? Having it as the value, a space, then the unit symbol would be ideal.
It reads 3 °C
